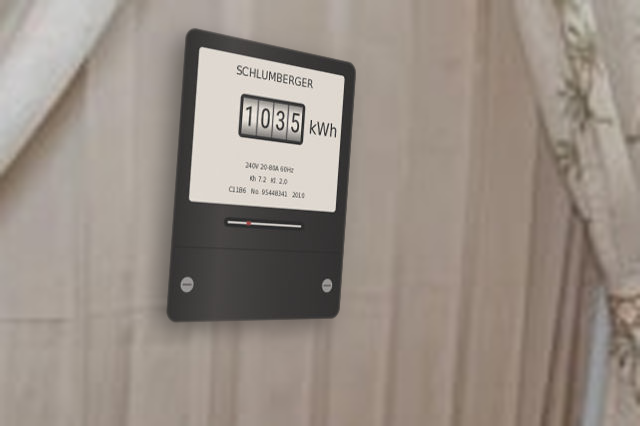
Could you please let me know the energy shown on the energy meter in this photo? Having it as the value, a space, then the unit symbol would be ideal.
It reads 1035 kWh
